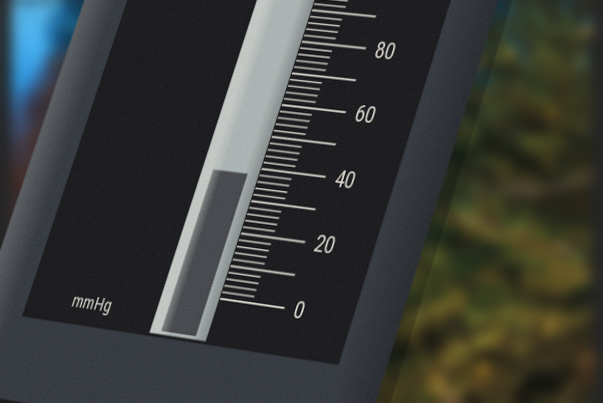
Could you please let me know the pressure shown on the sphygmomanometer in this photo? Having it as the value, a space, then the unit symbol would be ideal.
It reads 38 mmHg
